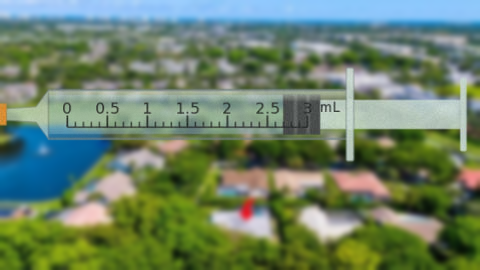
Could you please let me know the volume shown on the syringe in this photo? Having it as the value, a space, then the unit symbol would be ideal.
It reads 2.7 mL
